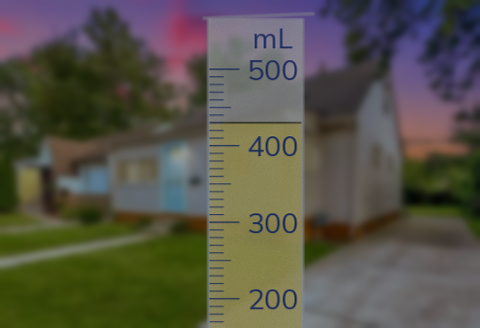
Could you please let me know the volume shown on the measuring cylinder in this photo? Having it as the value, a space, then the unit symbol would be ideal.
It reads 430 mL
